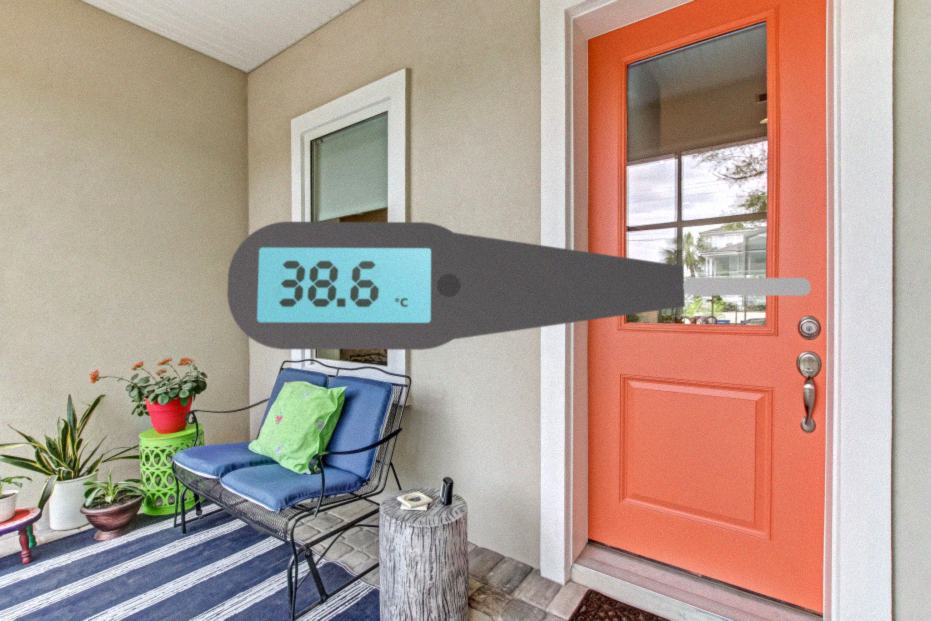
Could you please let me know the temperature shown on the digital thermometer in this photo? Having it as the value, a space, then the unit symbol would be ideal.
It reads 38.6 °C
